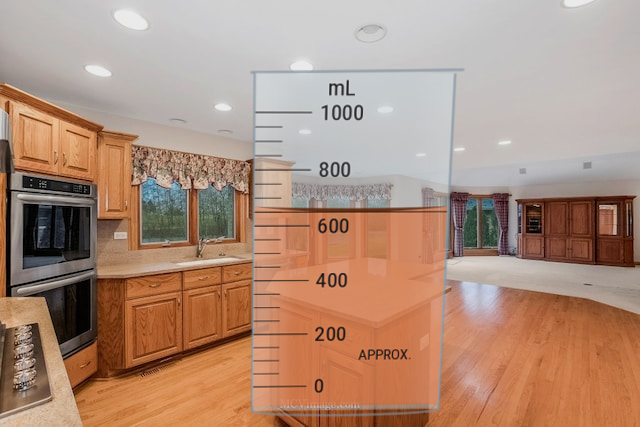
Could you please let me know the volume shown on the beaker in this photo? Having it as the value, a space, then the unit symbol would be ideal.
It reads 650 mL
